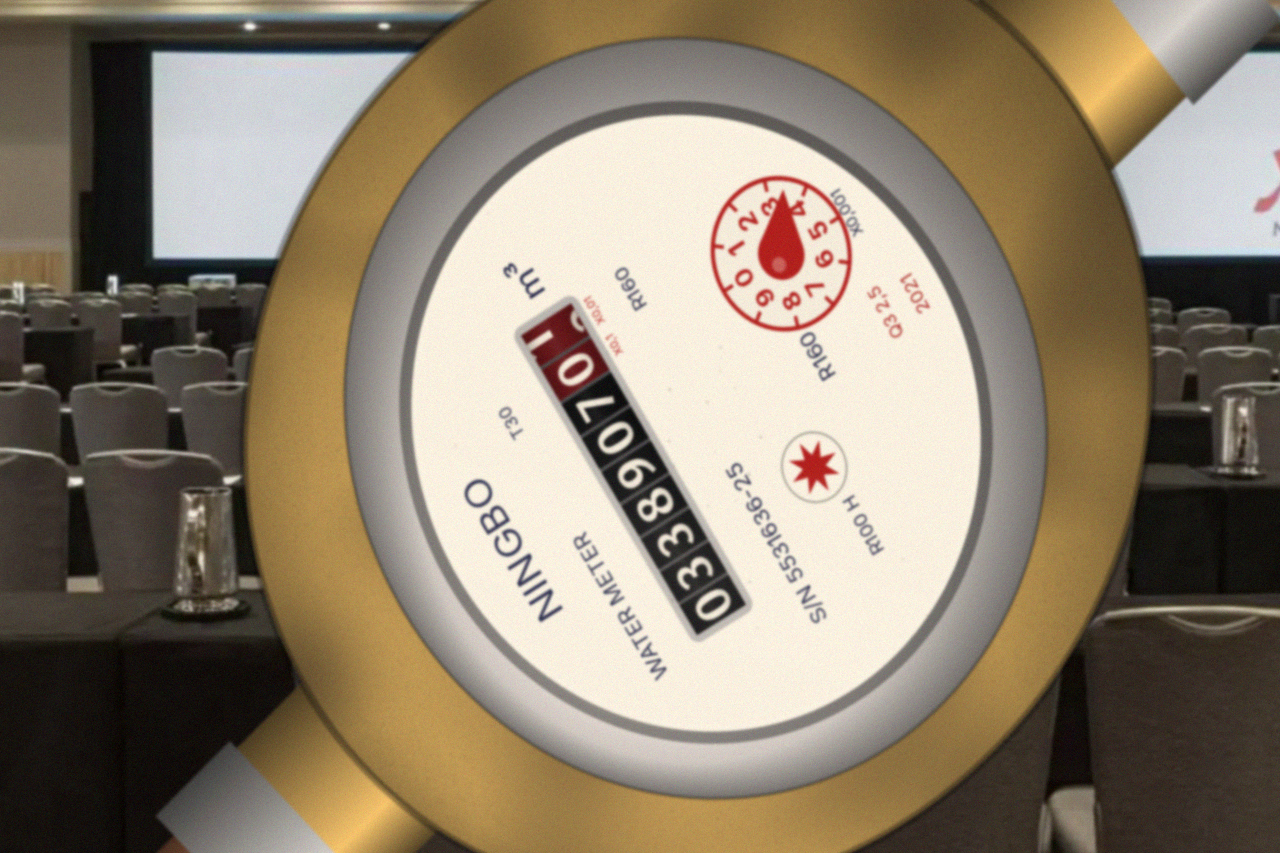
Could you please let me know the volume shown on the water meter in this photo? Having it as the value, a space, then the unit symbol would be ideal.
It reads 338907.013 m³
